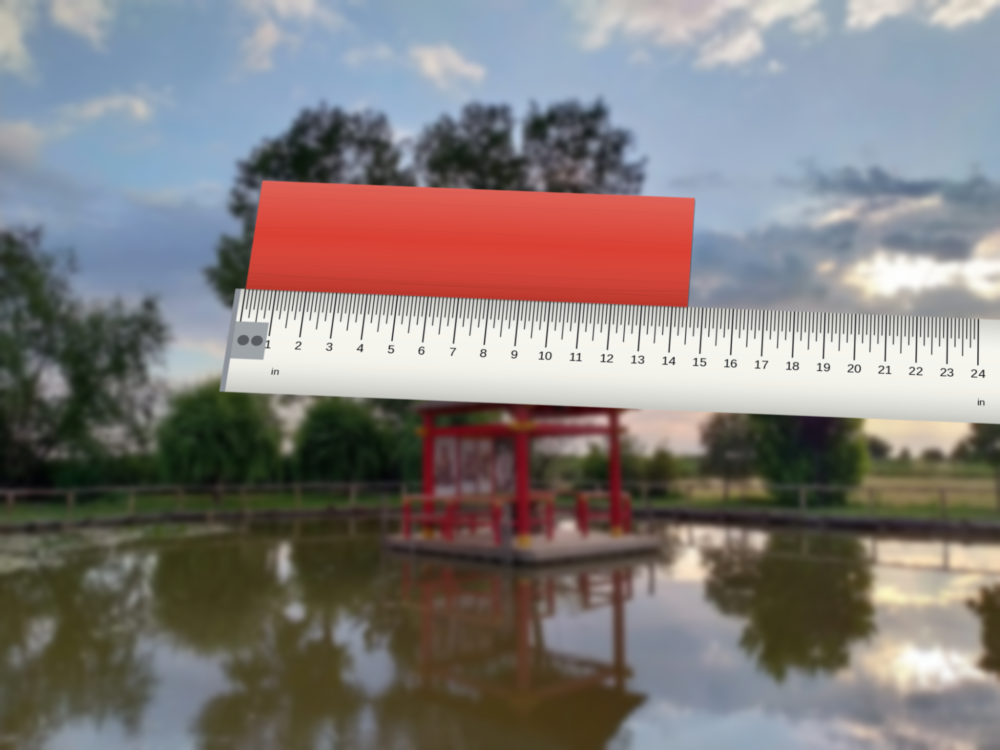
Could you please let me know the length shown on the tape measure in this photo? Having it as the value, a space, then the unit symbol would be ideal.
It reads 14.5 in
